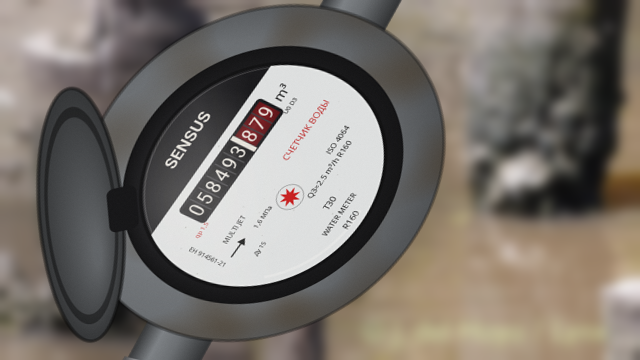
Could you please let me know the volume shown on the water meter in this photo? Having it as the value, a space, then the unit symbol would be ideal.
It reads 58493.879 m³
